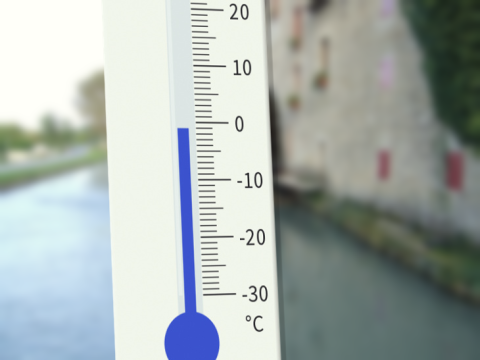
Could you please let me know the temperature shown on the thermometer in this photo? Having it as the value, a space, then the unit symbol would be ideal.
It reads -1 °C
